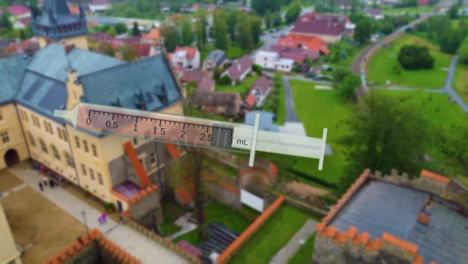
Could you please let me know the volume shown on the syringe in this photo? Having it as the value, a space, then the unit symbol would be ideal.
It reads 2.6 mL
